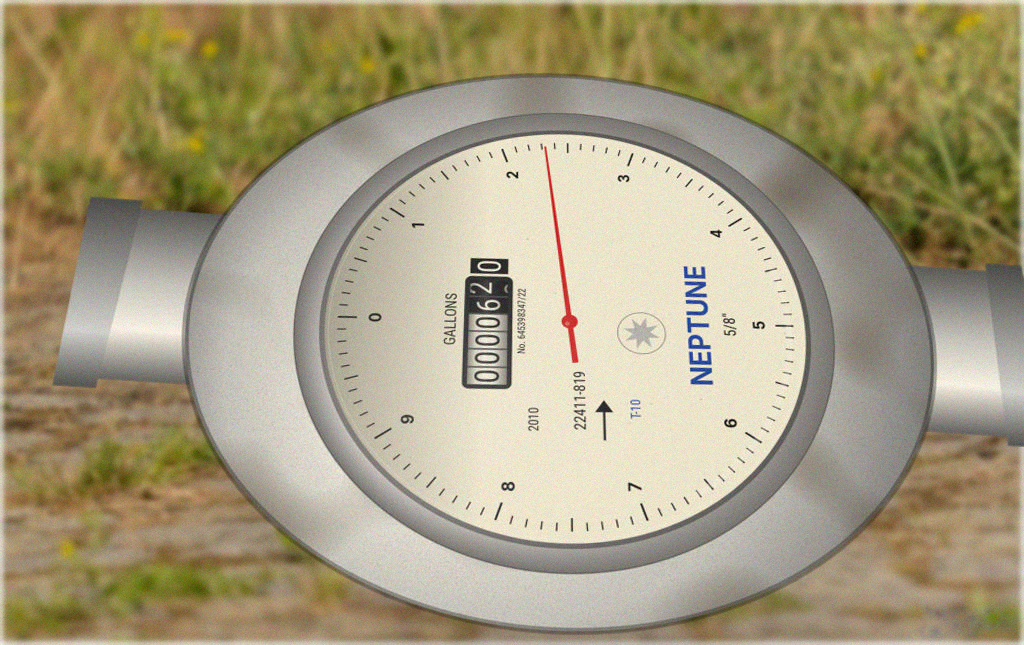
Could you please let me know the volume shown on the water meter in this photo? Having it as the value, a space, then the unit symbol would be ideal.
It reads 622.3 gal
